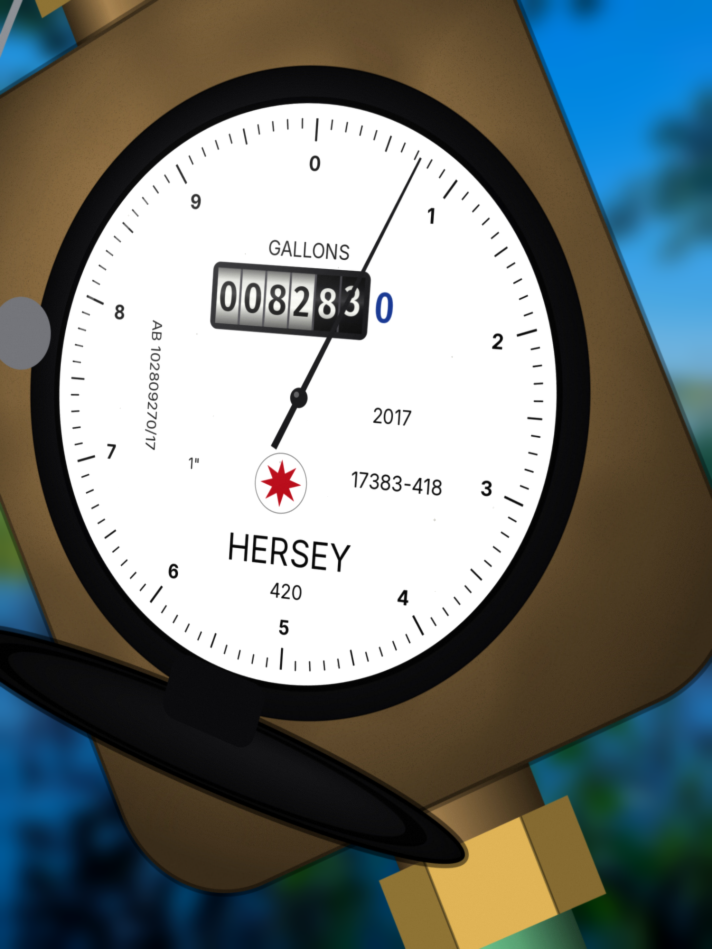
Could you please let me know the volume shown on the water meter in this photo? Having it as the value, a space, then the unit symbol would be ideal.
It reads 82830.7 gal
